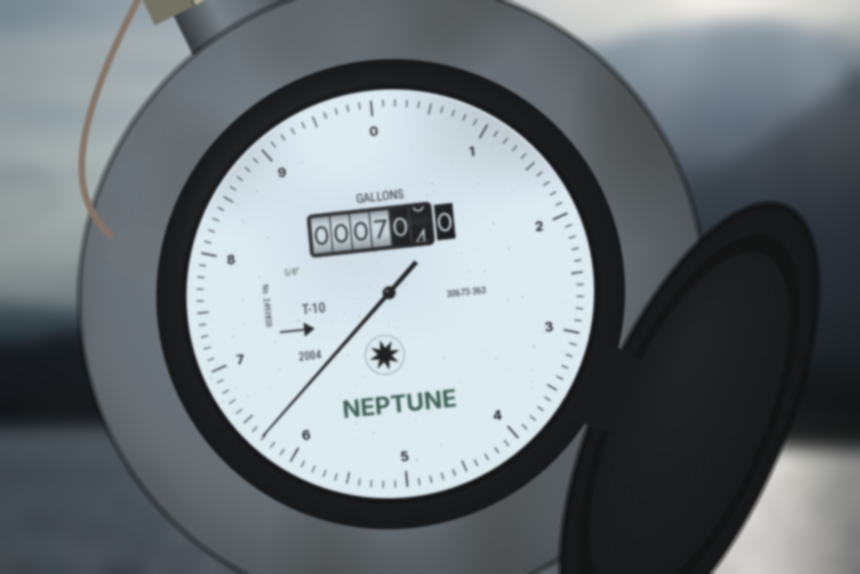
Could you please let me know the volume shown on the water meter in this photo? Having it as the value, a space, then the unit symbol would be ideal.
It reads 7036.3 gal
